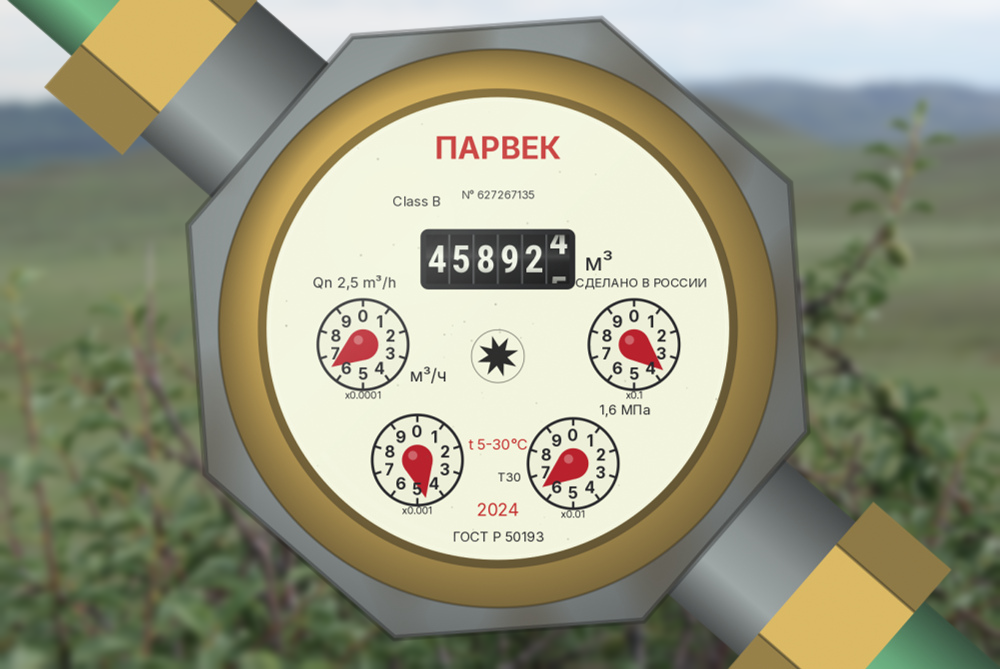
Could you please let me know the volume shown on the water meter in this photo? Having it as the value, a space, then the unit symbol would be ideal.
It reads 458924.3646 m³
